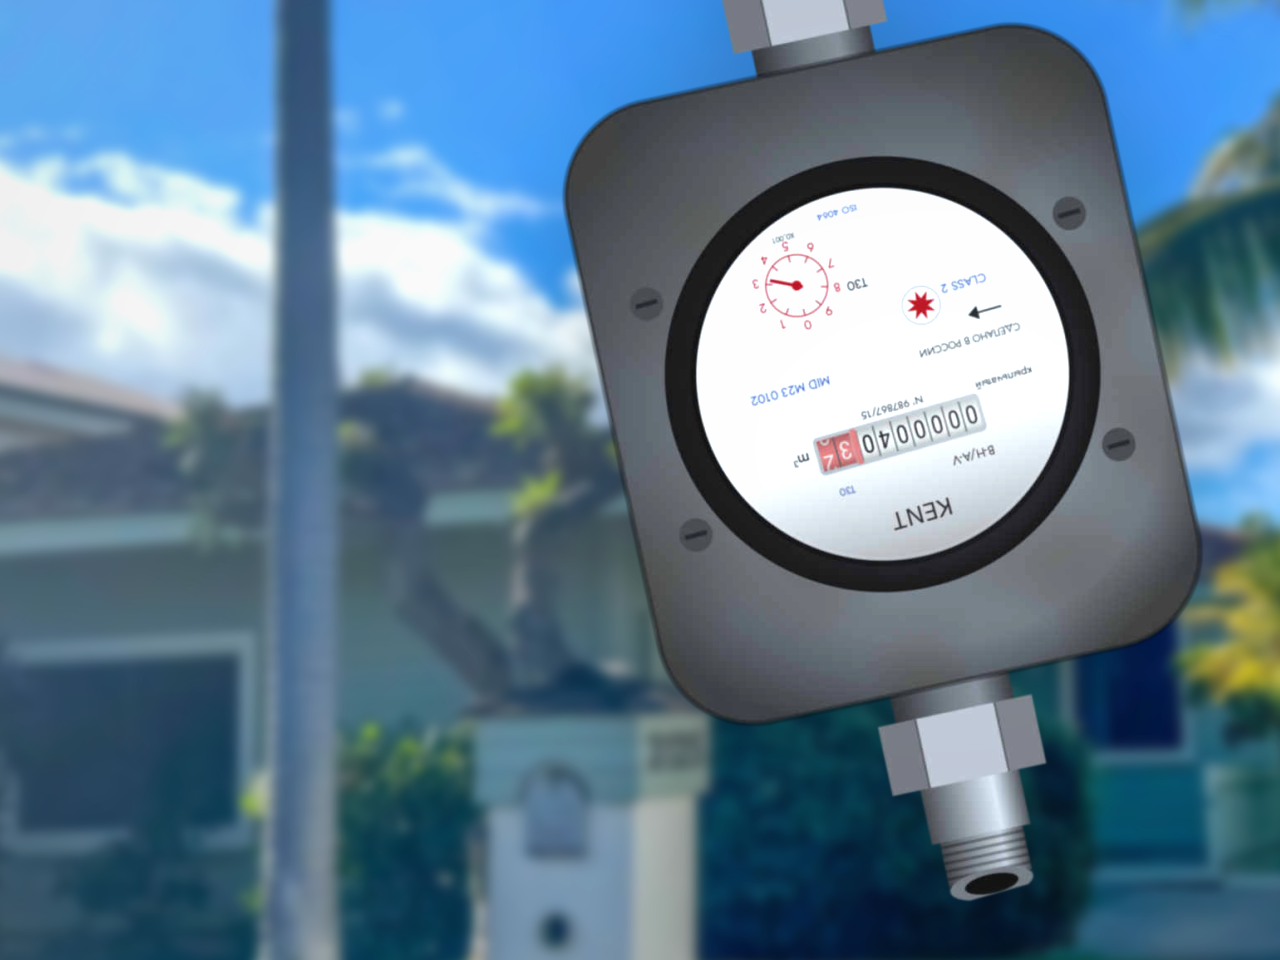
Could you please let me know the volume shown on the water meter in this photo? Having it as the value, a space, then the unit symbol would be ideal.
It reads 40.323 m³
